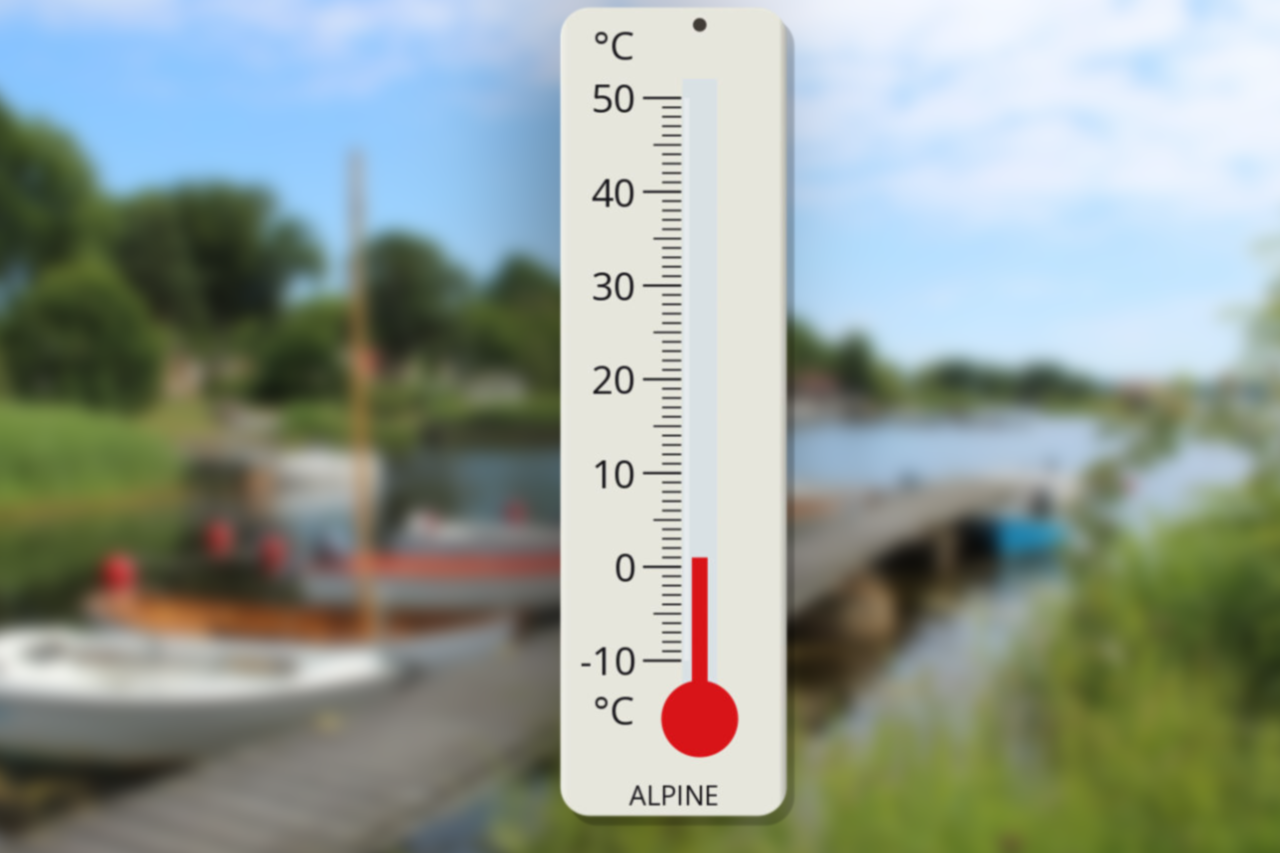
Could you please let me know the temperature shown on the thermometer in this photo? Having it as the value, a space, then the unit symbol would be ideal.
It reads 1 °C
